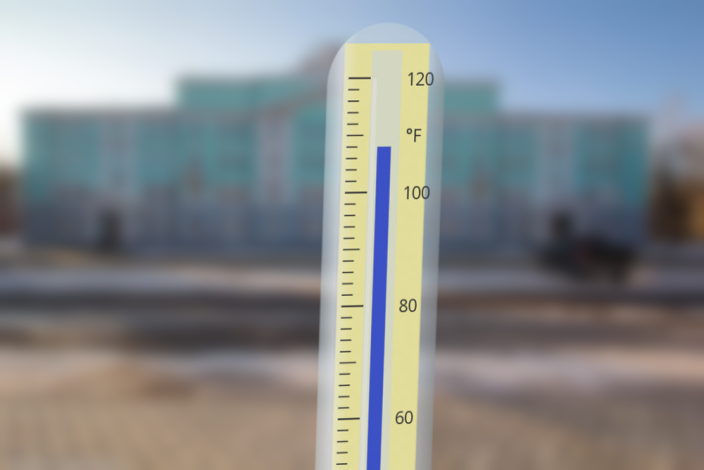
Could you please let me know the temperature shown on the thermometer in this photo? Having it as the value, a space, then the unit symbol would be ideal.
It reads 108 °F
